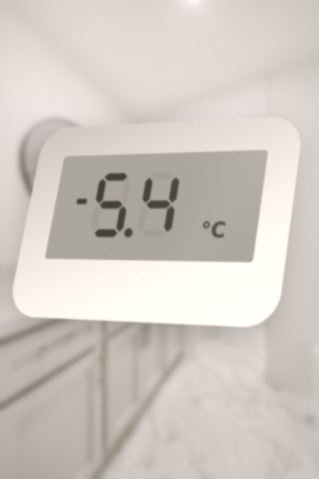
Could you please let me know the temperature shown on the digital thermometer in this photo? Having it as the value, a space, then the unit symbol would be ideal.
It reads -5.4 °C
